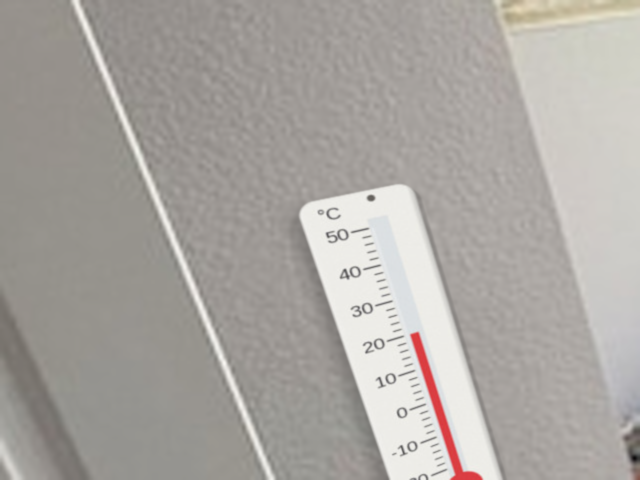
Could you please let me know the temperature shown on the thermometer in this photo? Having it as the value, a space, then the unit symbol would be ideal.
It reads 20 °C
